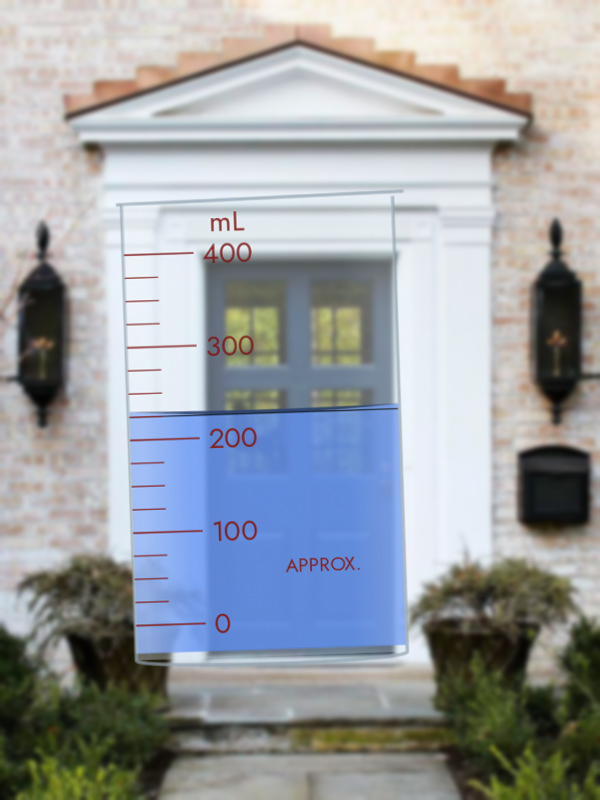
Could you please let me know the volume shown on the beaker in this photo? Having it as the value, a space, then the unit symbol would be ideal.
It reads 225 mL
